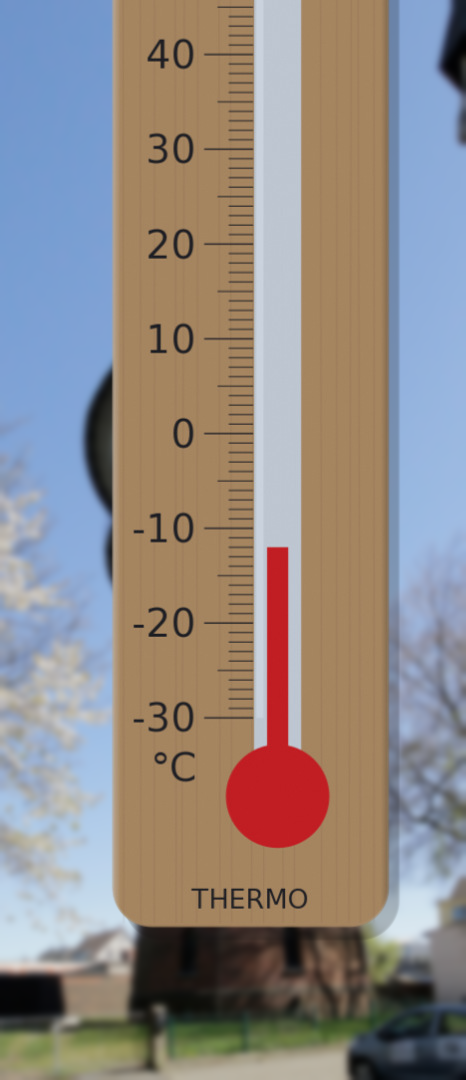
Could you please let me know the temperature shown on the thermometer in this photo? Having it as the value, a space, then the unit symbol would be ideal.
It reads -12 °C
